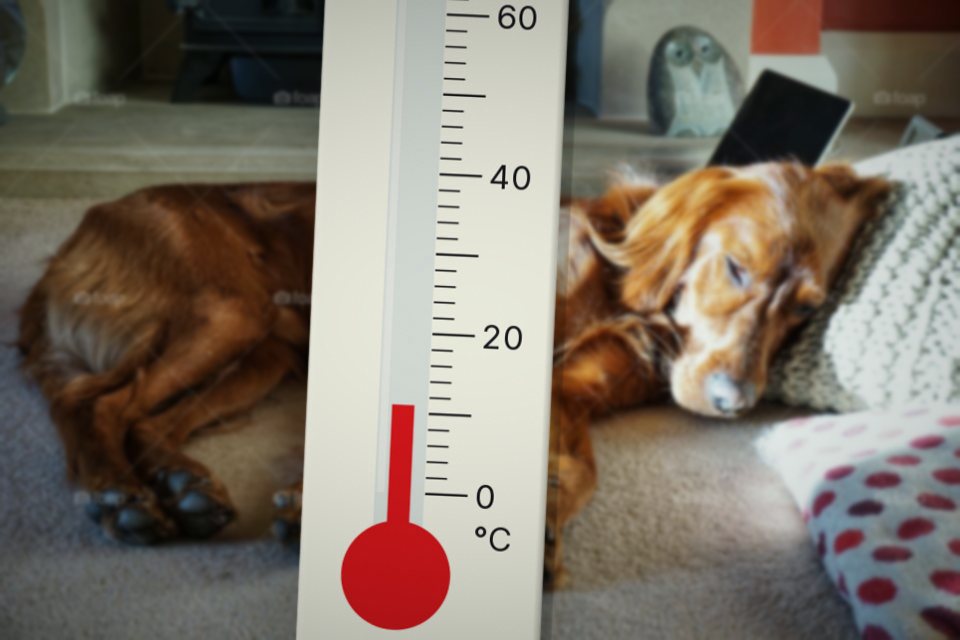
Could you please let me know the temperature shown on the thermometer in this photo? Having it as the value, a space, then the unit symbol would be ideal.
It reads 11 °C
